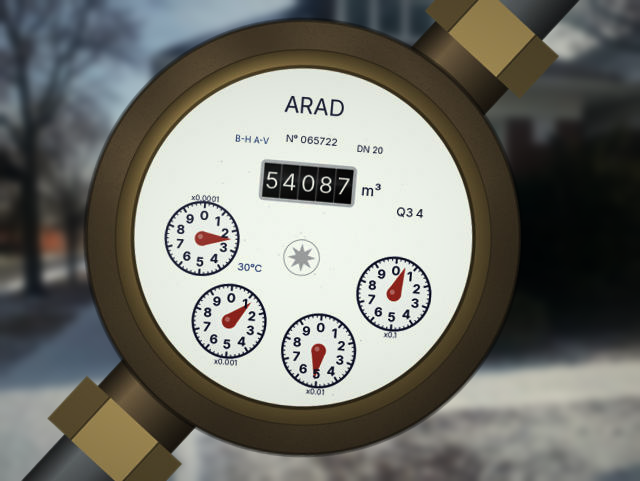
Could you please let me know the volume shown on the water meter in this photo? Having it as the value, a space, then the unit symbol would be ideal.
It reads 54087.0512 m³
